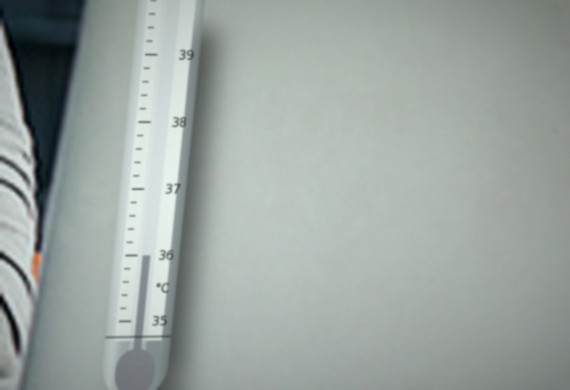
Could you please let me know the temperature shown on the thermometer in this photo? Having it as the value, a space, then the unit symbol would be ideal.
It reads 36 °C
